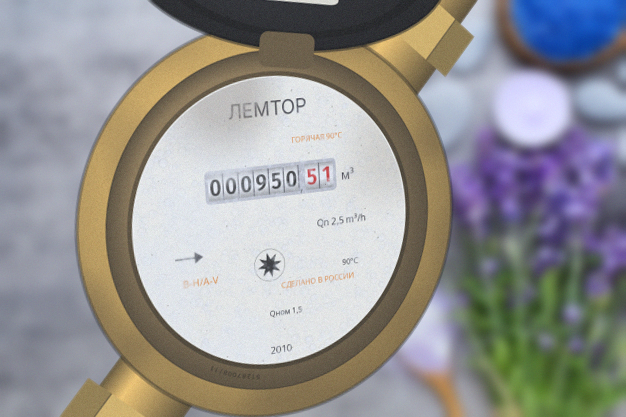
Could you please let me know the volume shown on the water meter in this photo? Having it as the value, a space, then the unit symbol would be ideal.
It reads 950.51 m³
